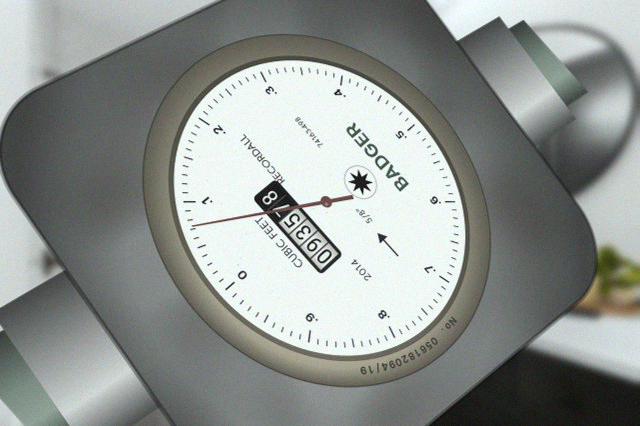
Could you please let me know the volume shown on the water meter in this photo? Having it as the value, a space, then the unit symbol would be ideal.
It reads 93578.07 ft³
